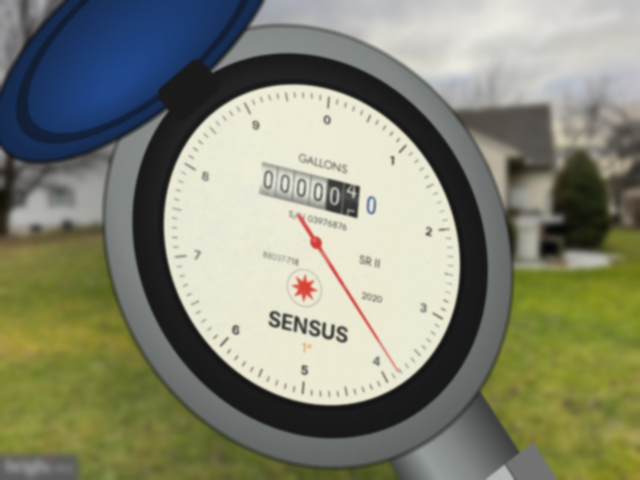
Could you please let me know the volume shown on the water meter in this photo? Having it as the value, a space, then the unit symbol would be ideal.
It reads 43.8 gal
